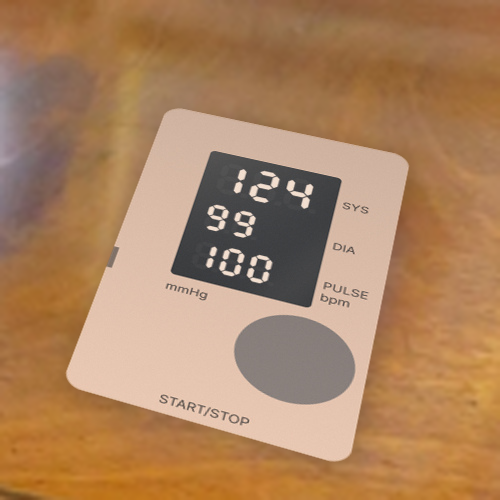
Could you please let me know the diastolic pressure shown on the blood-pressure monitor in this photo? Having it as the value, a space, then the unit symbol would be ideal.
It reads 99 mmHg
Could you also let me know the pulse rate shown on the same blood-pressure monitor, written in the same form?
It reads 100 bpm
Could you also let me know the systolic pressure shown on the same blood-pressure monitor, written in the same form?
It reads 124 mmHg
